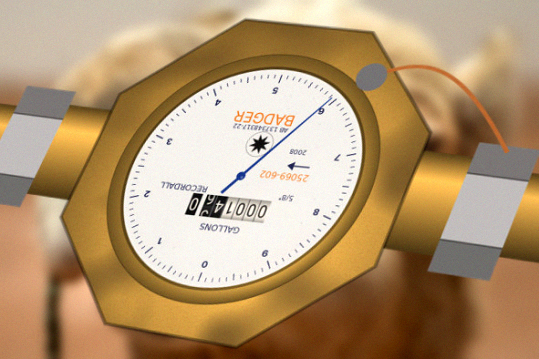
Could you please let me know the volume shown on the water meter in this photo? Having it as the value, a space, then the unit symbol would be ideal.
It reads 1455.9 gal
